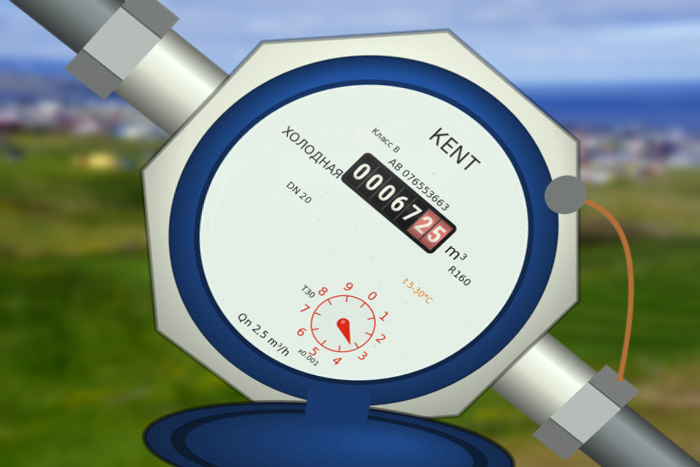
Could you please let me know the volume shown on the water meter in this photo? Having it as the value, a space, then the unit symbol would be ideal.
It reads 67.253 m³
